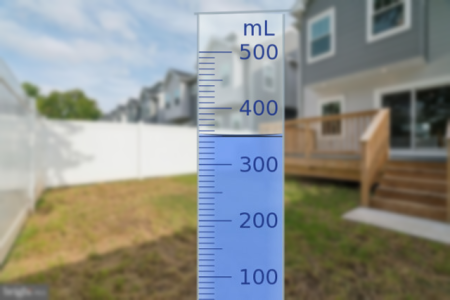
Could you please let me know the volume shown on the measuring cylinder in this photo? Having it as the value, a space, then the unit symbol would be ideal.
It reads 350 mL
